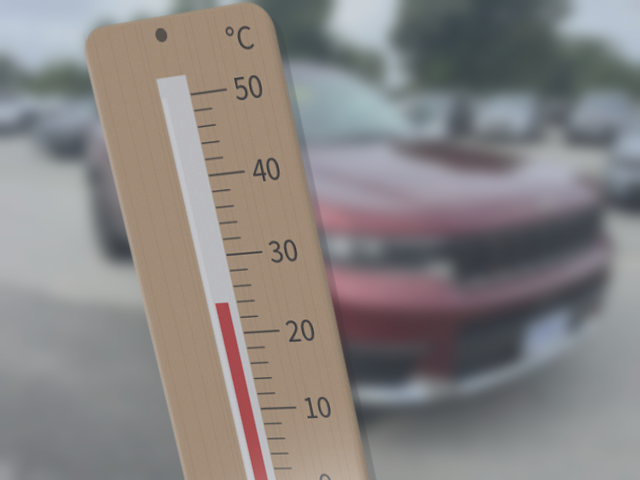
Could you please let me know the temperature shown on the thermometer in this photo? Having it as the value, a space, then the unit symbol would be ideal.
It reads 24 °C
